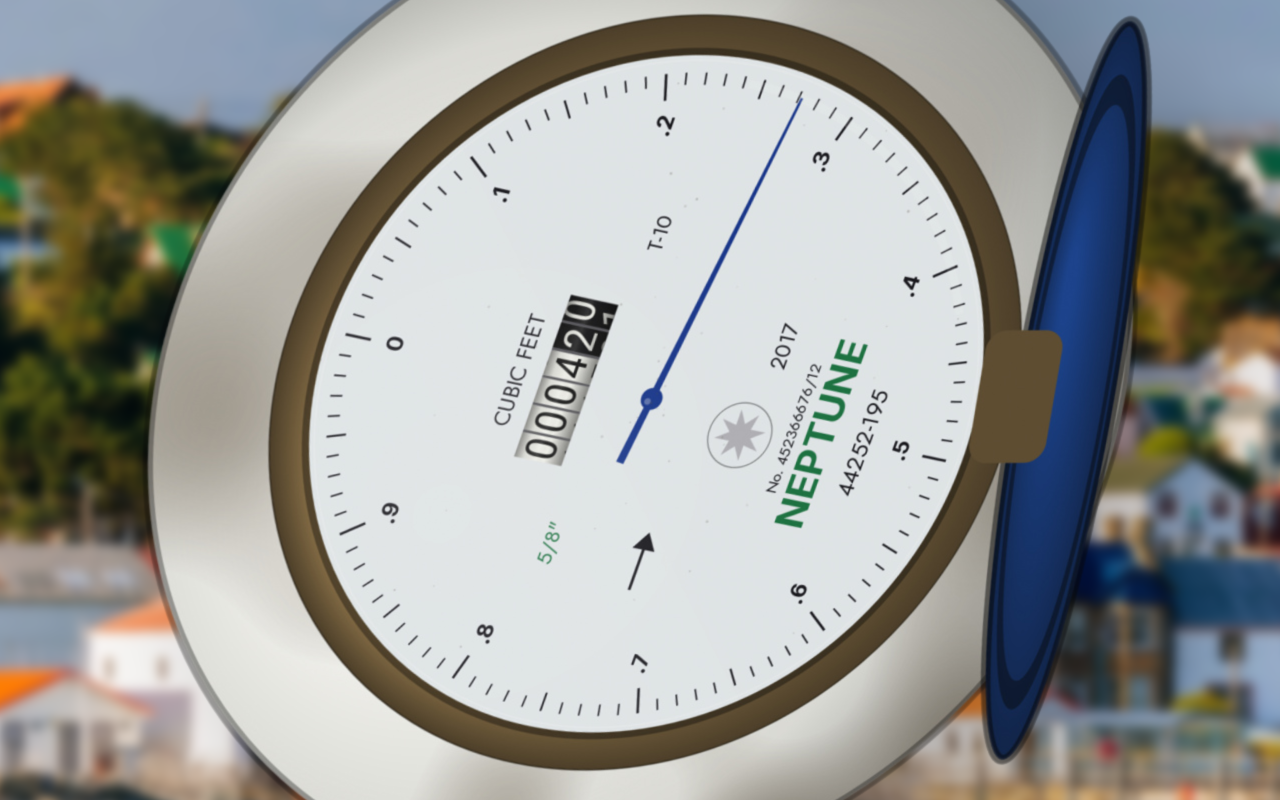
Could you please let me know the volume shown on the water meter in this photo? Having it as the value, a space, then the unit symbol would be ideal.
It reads 420.27 ft³
